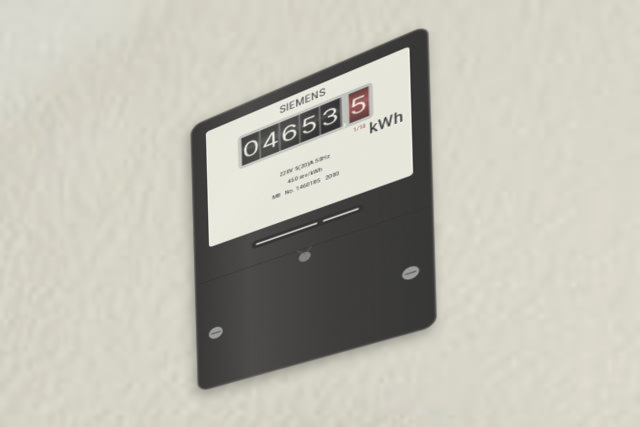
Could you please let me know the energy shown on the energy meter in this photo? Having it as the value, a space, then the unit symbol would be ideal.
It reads 4653.5 kWh
